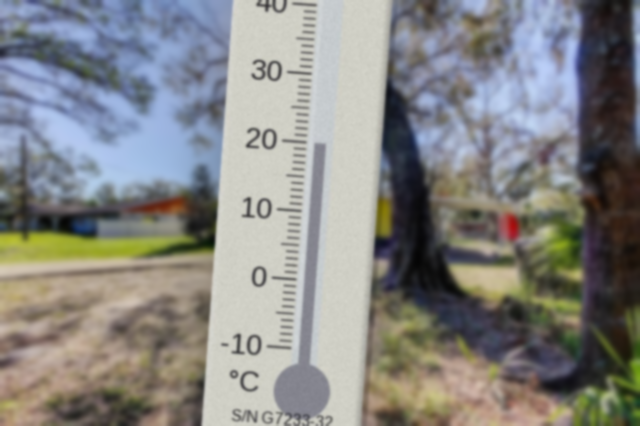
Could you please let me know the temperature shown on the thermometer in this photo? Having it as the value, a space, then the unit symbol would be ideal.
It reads 20 °C
